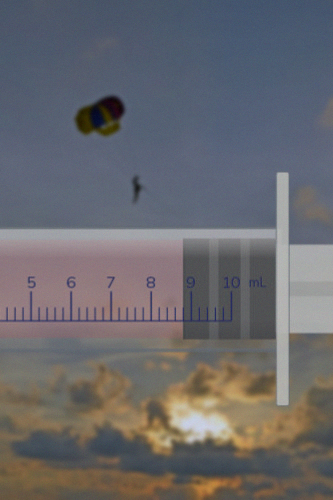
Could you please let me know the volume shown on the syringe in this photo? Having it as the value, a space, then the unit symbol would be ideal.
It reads 8.8 mL
